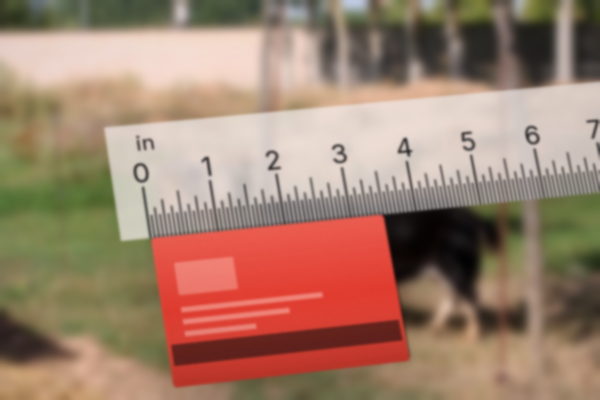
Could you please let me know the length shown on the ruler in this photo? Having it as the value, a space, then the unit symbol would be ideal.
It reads 3.5 in
